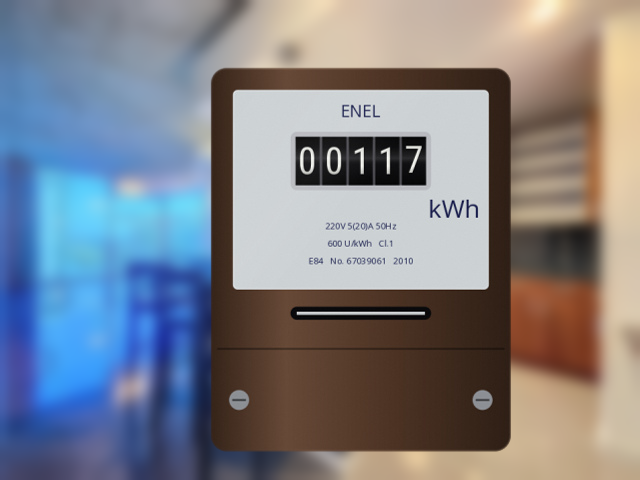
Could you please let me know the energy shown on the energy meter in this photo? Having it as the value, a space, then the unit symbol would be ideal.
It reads 117 kWh
